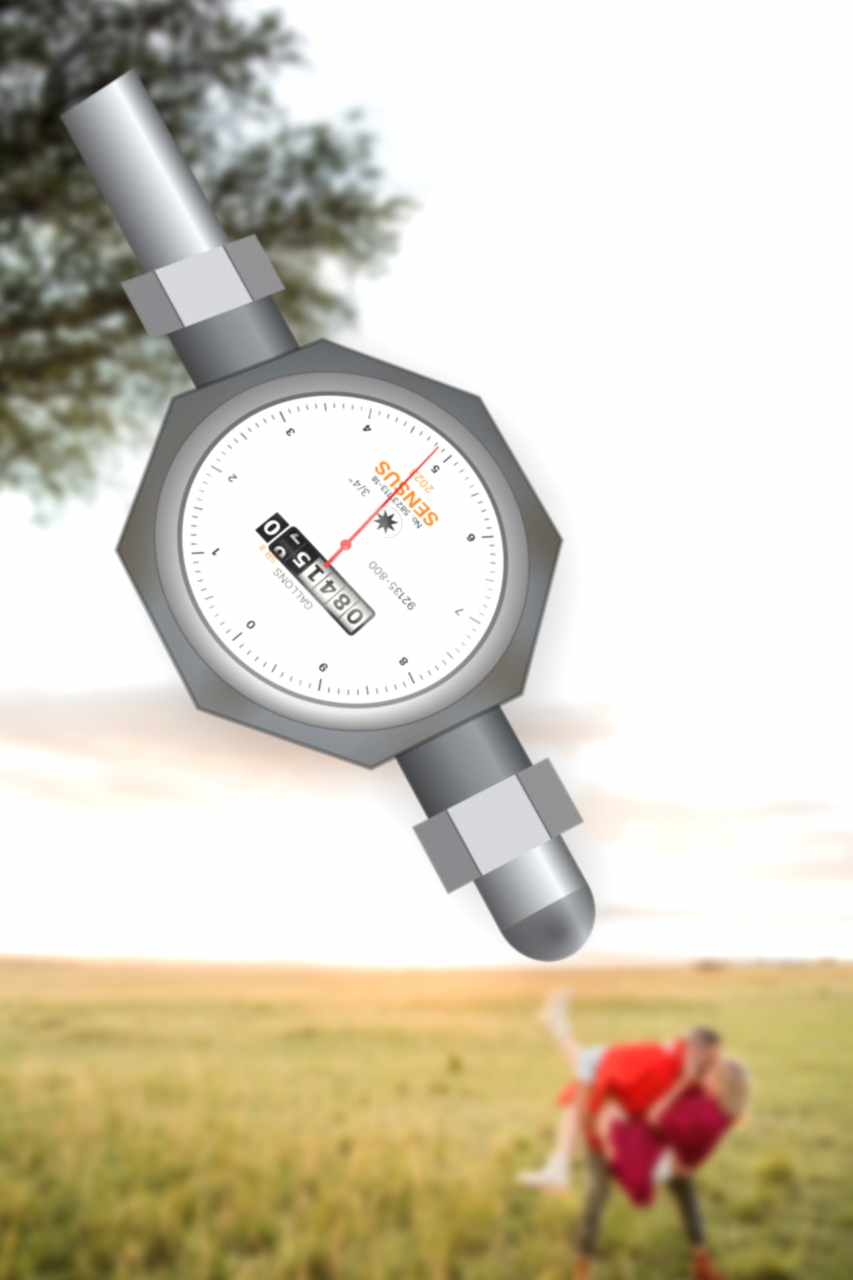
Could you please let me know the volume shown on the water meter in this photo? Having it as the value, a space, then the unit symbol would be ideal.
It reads 841564.8 gal
